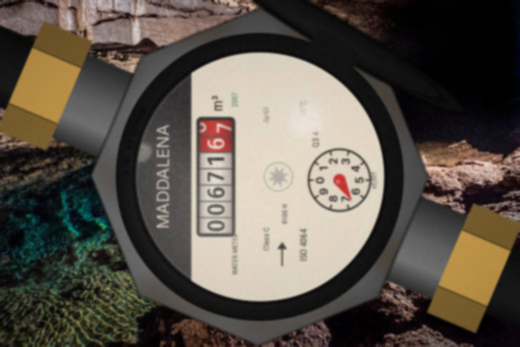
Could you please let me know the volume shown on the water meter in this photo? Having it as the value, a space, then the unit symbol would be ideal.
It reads 671.666 m³
